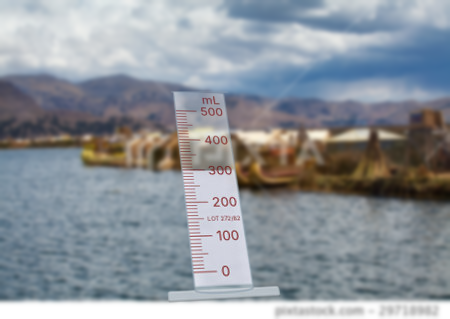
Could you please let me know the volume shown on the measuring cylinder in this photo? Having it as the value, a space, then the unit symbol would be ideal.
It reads 300 mL
